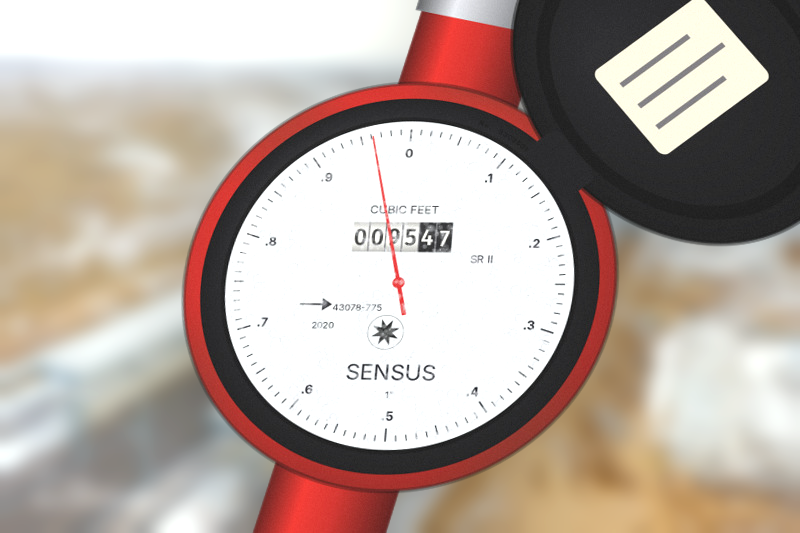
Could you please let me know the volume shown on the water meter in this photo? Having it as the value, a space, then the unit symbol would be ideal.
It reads 9546.96 ft³
